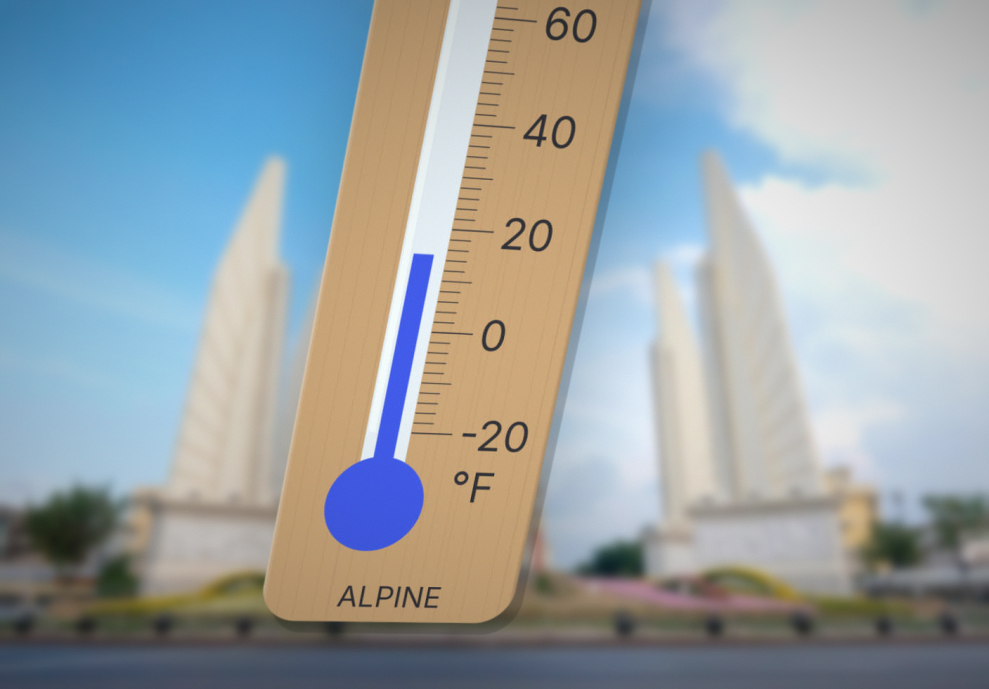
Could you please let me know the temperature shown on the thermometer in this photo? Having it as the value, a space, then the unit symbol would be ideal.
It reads 15 °F
